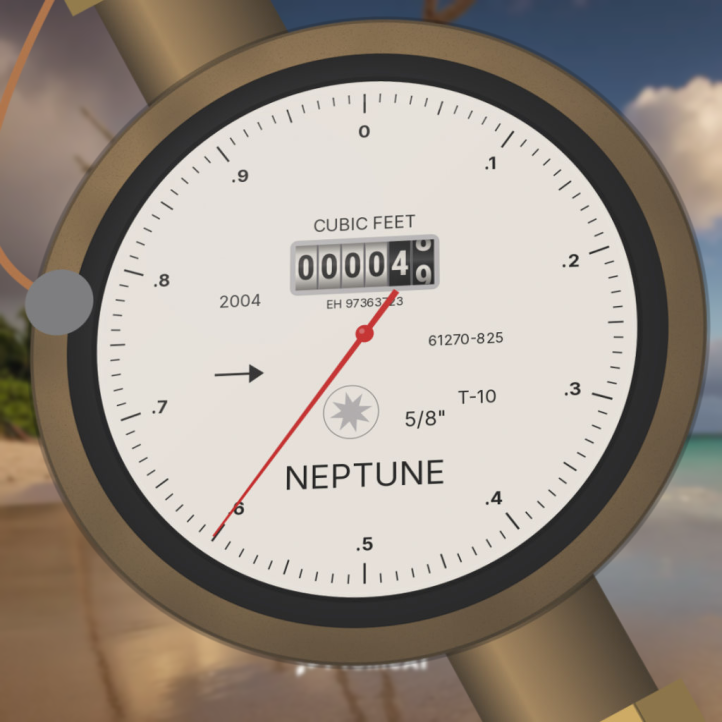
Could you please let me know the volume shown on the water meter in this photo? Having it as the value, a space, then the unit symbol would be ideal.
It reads 48.60 ft³
